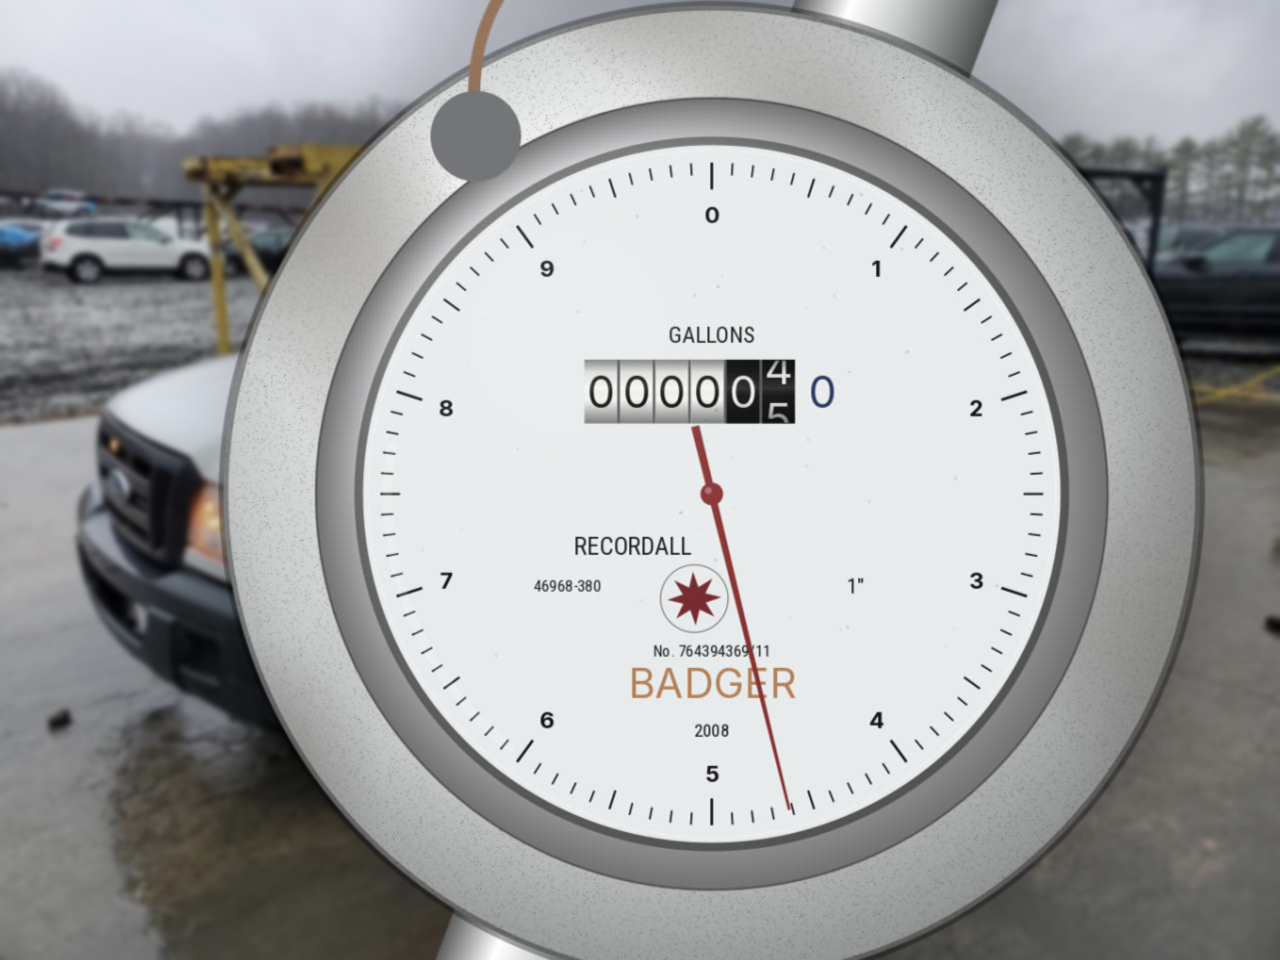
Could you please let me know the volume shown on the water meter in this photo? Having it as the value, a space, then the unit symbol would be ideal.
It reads 44.6 gal
